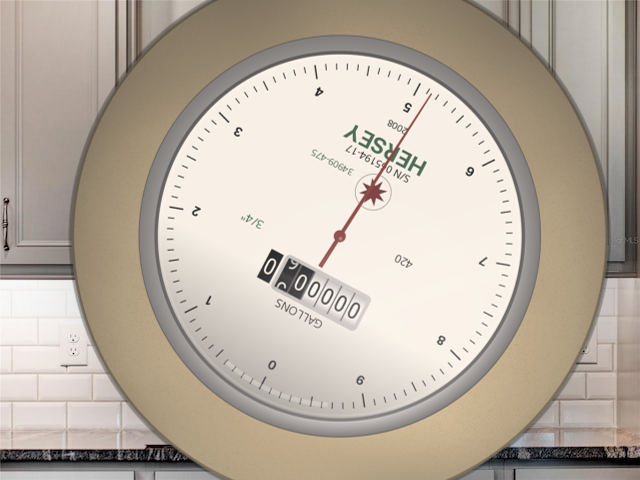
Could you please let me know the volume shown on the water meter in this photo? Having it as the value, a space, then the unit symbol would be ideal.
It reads 55.1 gal
